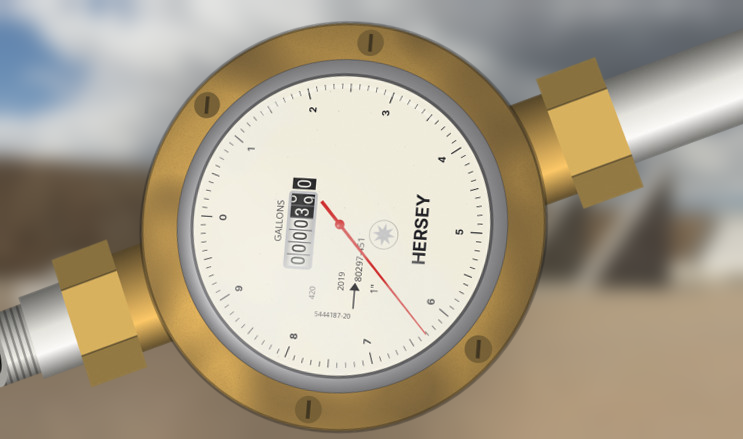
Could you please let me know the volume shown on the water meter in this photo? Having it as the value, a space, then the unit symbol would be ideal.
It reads 386.3 gal
